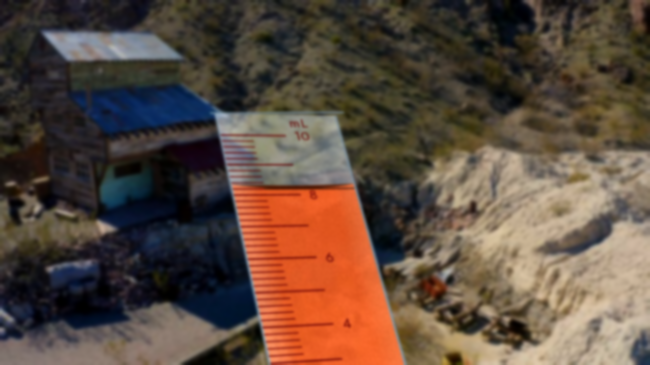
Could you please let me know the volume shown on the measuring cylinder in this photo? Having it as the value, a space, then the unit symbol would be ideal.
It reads 8.2 mL
